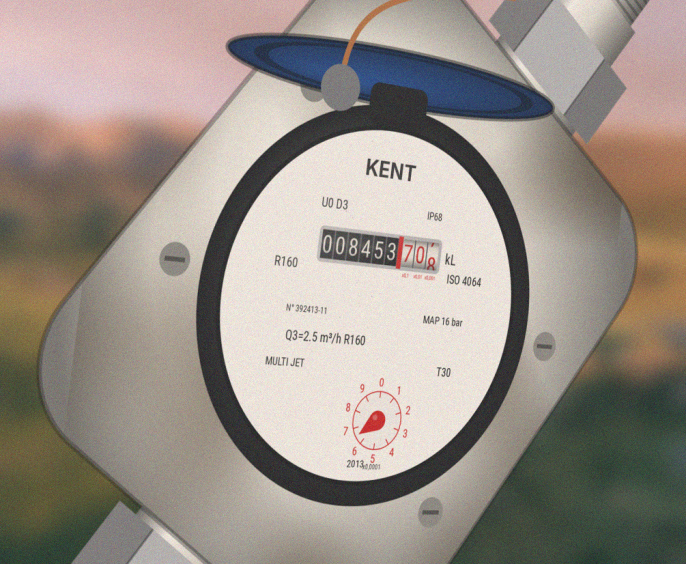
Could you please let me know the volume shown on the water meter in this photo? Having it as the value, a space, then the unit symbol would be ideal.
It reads 8453.7076 kL
